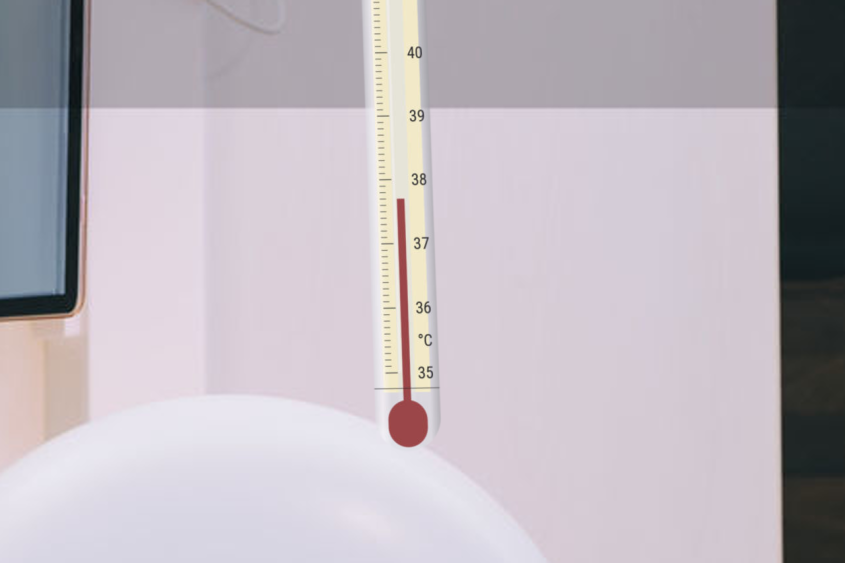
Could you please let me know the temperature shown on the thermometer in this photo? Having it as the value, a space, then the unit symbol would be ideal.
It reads 37.7 °C
